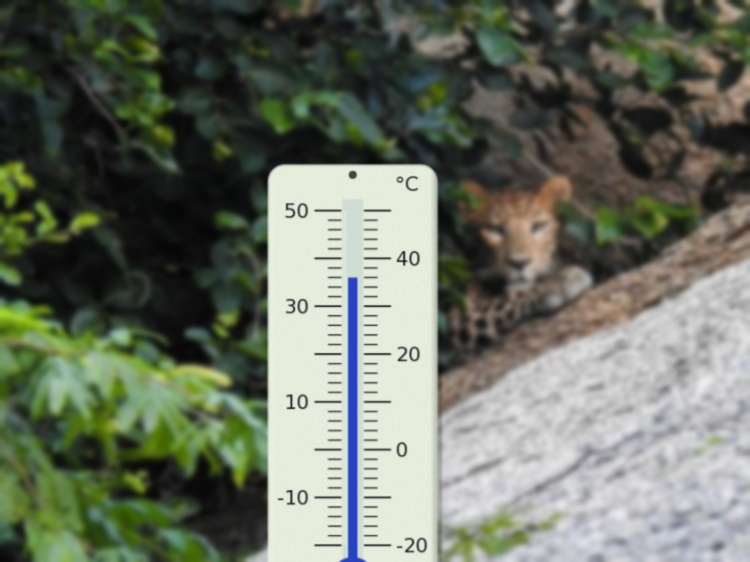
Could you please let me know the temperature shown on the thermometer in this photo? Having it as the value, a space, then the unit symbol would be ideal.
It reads 36 °C
